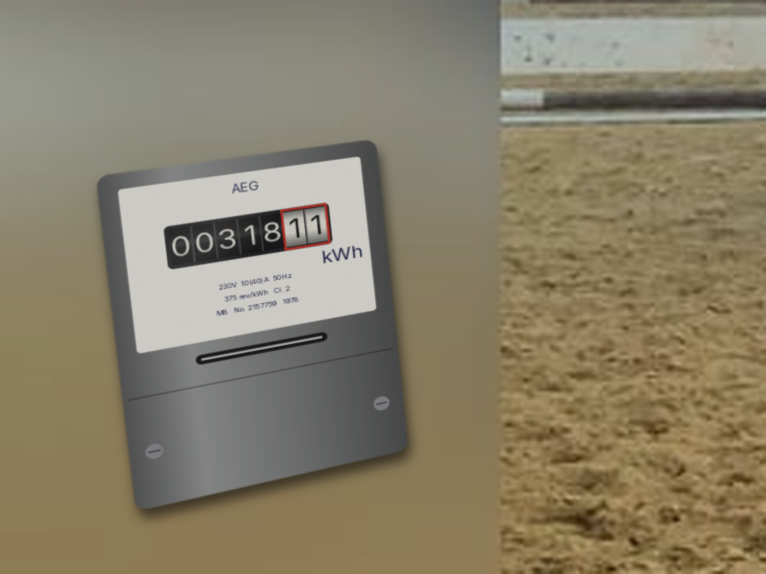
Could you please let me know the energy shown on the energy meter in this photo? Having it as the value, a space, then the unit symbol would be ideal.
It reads 318.11 kWh
